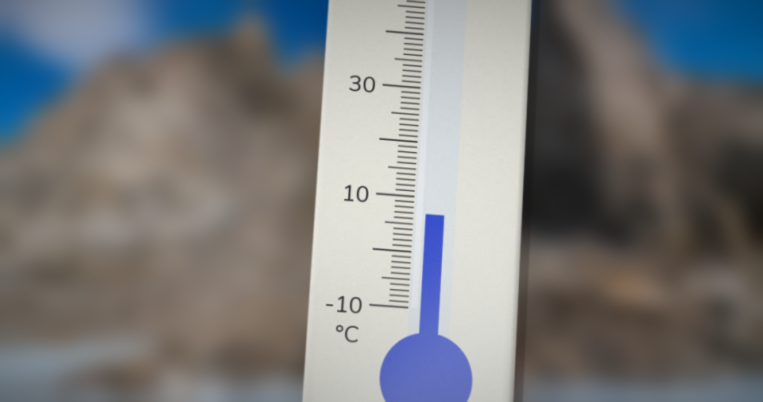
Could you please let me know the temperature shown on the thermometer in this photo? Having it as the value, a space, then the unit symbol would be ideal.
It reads 7 °C
